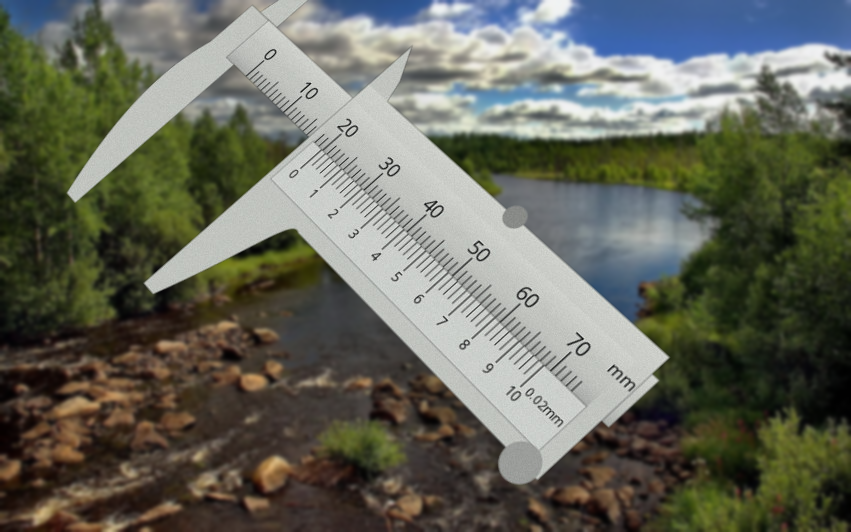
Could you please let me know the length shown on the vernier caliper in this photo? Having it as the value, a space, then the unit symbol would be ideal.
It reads 19.8 mm
